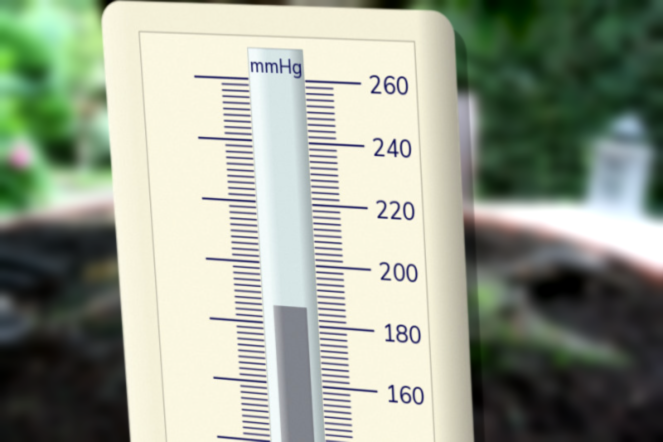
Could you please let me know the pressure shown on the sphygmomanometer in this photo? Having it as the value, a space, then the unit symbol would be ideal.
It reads 186 mmHg
